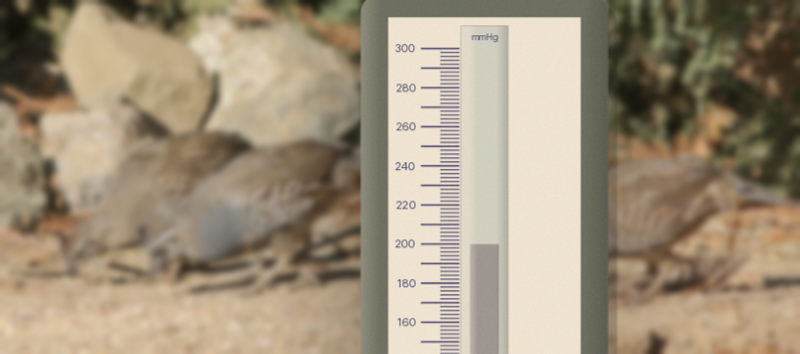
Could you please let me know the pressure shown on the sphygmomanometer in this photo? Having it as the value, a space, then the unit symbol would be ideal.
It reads 200 mmHg
